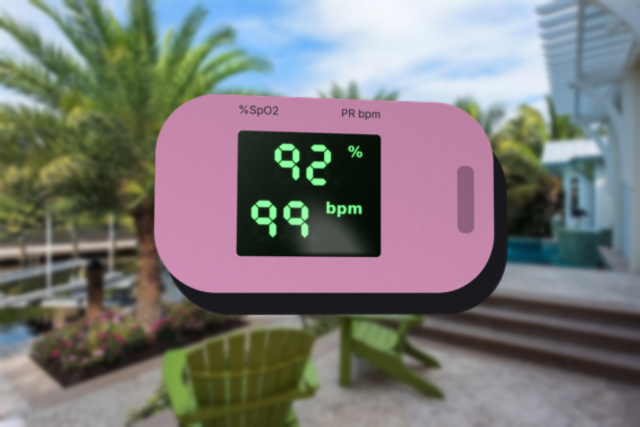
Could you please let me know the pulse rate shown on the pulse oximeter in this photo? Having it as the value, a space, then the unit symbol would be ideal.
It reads 99 bpm
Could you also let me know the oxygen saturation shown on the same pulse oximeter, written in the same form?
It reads 92 %
